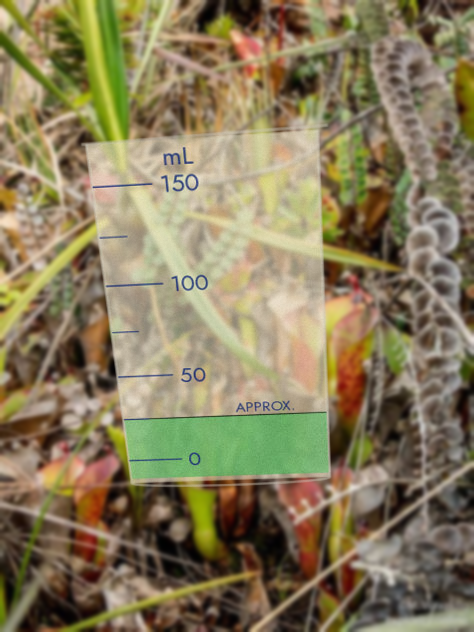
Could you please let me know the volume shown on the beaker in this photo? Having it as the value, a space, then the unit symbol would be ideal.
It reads 25 mL
